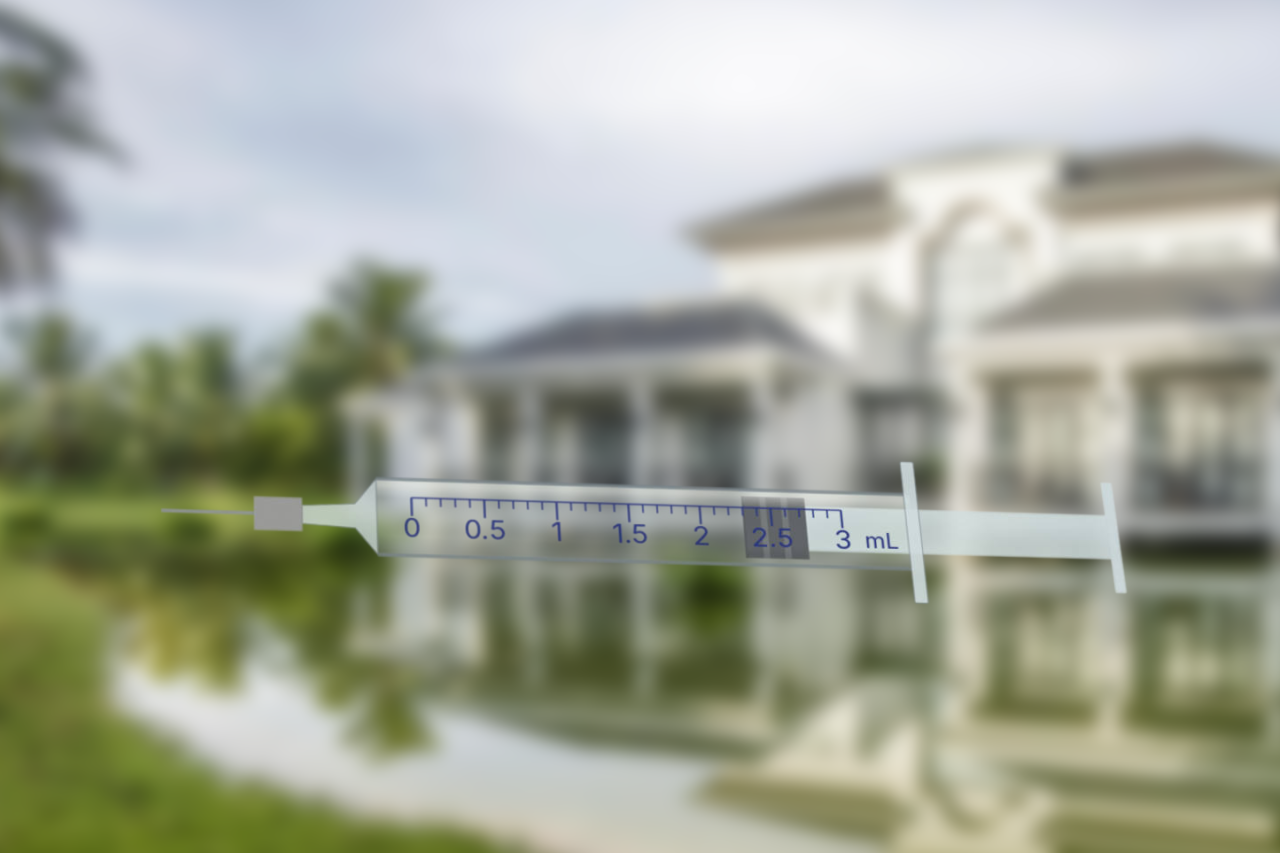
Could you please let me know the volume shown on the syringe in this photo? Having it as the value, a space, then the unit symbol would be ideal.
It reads 2.3 mL
